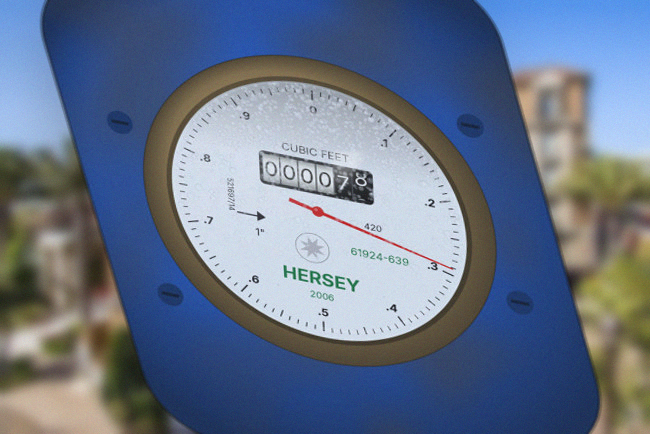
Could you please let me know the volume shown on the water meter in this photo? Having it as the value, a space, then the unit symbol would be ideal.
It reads 78.29 ft³
